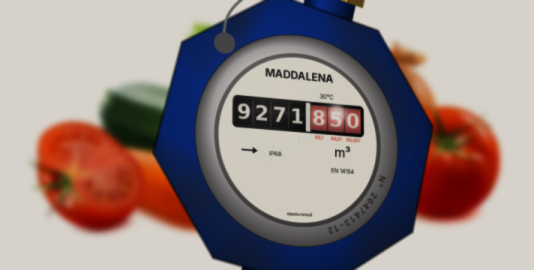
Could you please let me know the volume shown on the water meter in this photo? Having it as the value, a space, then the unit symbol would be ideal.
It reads 9271.850 m³
